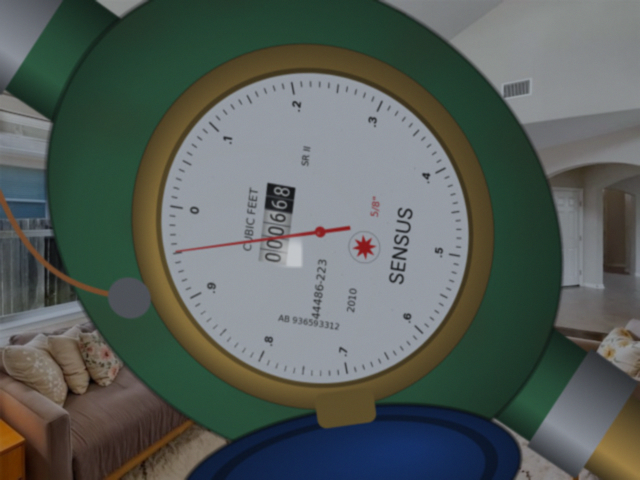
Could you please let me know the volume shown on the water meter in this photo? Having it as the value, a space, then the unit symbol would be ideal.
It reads 667.95 ft³
